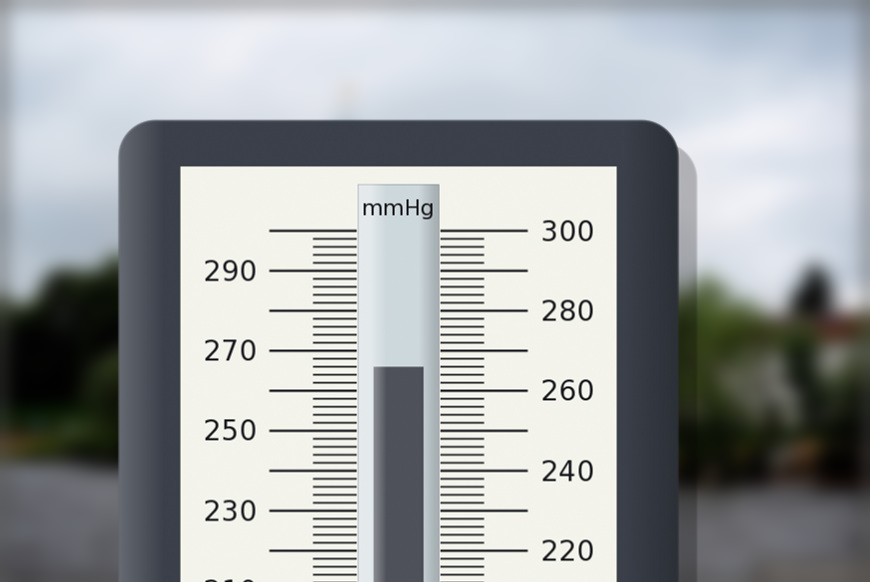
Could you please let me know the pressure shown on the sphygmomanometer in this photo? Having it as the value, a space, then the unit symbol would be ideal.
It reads 266 mmHg
